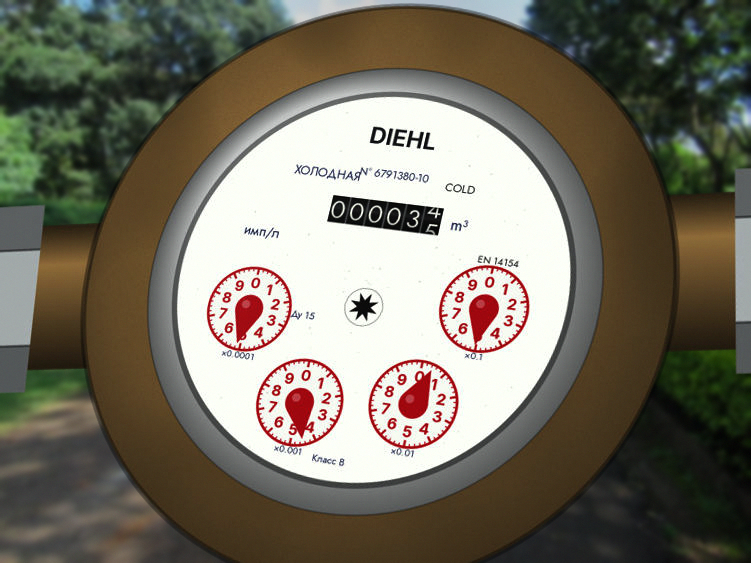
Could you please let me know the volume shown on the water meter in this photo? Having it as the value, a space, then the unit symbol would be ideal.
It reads 34.5045 m³
